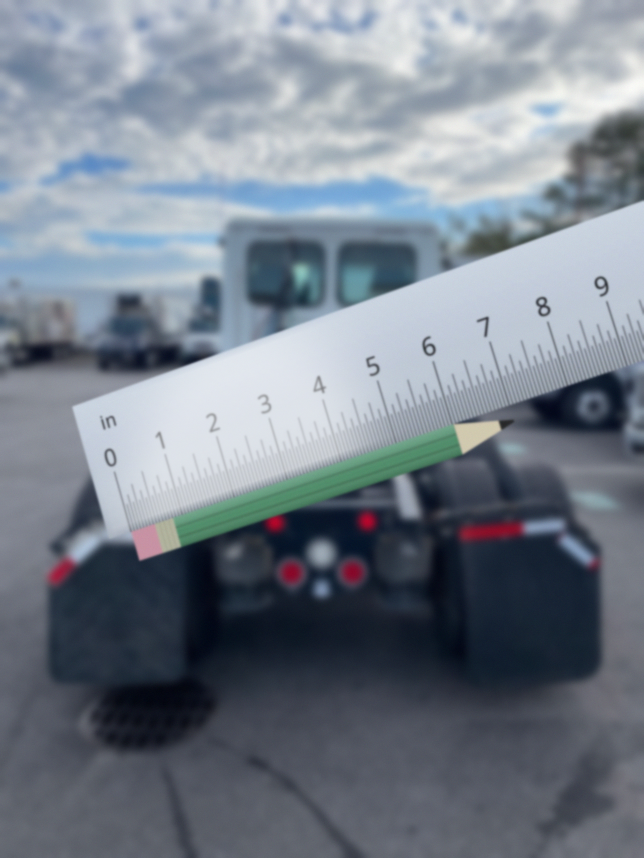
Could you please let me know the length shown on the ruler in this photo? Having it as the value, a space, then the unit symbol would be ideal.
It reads 7 in
